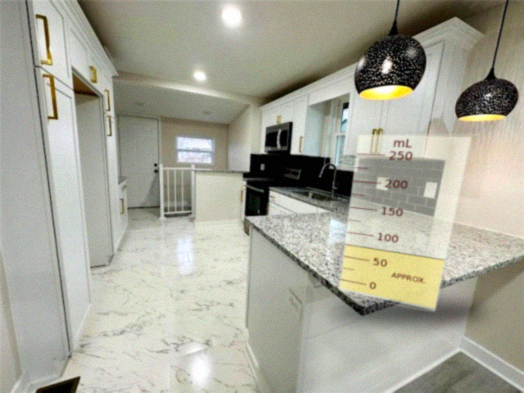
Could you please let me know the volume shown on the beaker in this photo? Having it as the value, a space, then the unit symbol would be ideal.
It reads 75 mL
